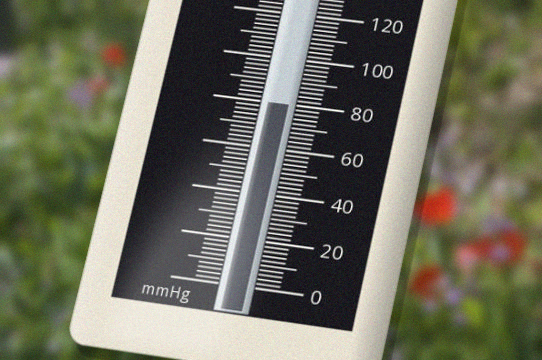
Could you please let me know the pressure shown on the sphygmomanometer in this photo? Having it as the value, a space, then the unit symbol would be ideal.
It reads 80 mmHg
